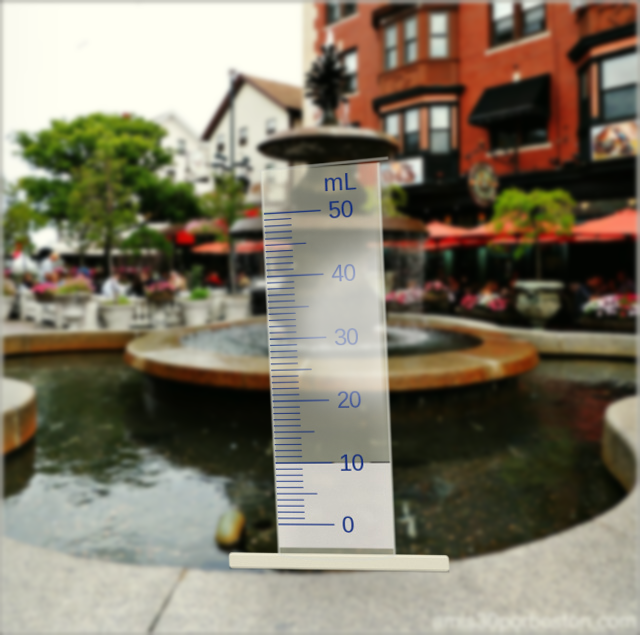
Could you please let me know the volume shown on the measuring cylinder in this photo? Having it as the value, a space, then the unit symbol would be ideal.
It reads 10 mL
